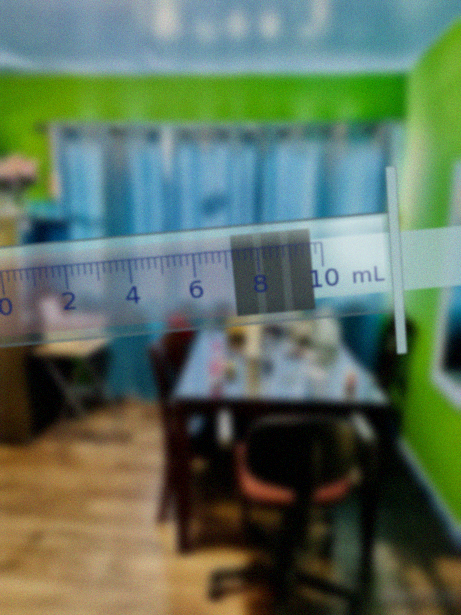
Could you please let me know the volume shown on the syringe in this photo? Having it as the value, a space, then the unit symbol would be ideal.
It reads 7.2 mL
